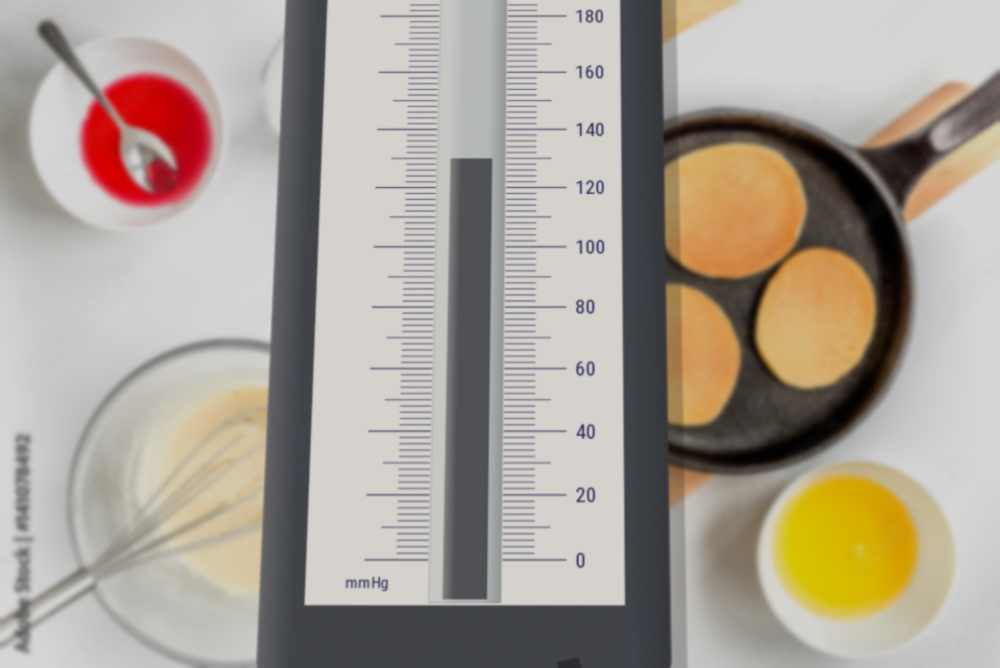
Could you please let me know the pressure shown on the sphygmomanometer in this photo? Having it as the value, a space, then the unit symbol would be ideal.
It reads 130 mmHg
